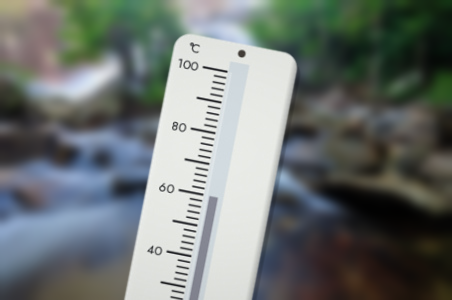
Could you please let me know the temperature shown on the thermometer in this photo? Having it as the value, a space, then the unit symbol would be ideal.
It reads 60 °C
